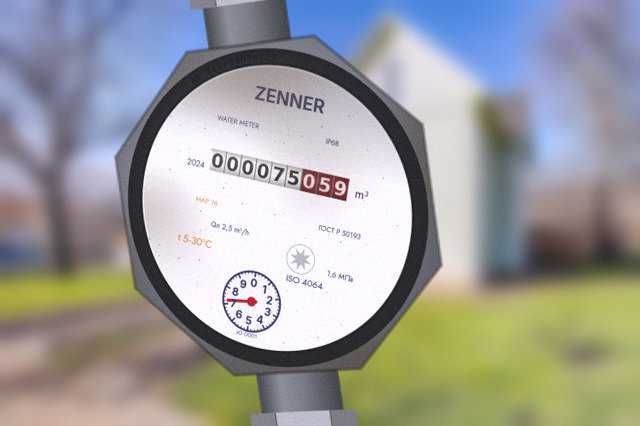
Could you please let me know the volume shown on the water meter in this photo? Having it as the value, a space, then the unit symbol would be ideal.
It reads 75.0597 m³
